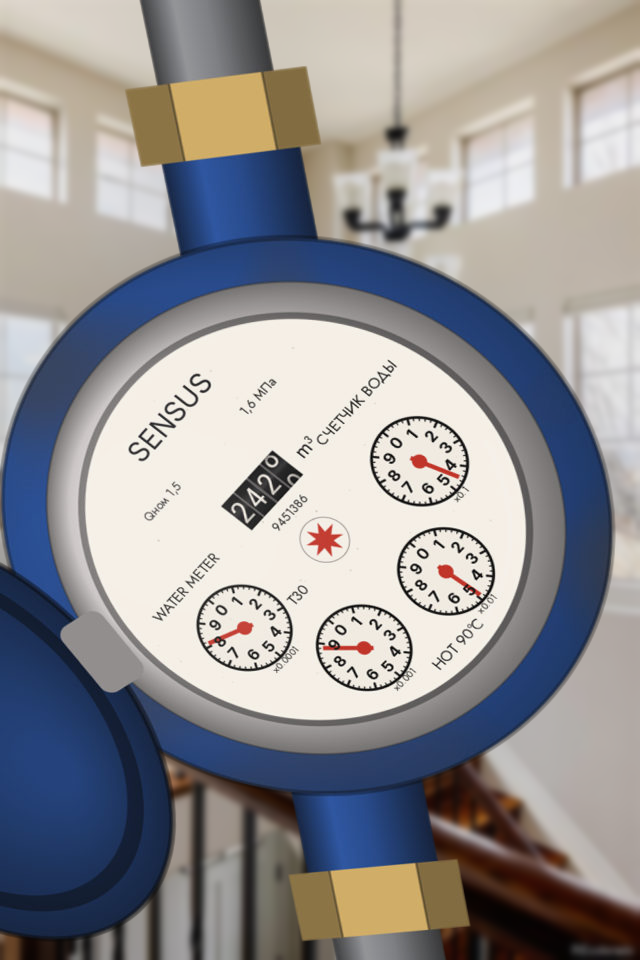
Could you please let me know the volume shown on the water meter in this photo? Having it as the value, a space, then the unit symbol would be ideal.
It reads 2428.4488 m³
